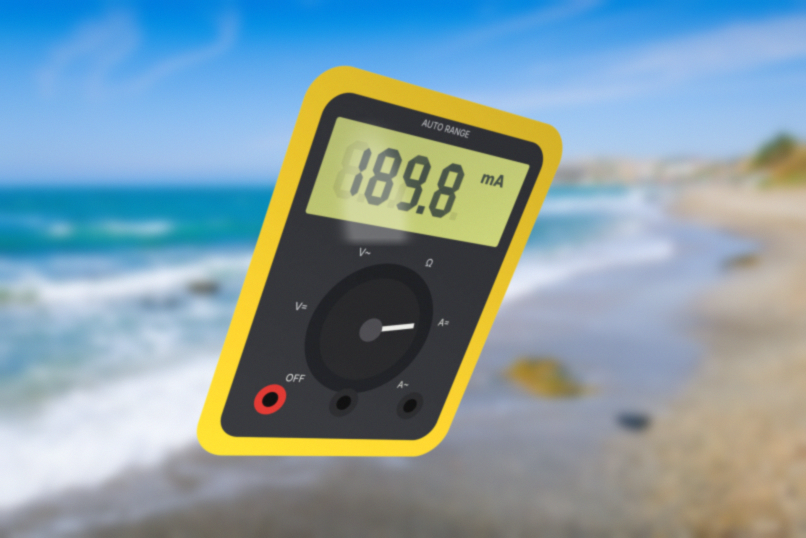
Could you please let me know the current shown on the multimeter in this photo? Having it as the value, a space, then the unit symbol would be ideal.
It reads 189.8 mA
